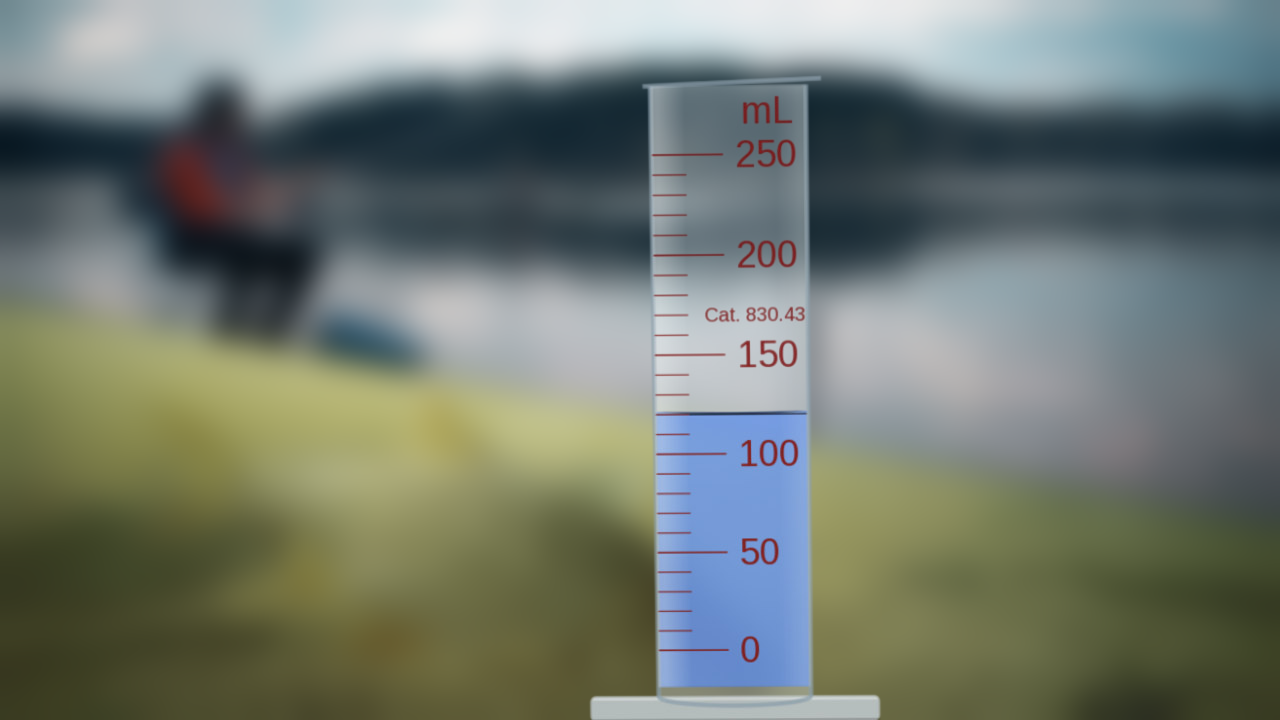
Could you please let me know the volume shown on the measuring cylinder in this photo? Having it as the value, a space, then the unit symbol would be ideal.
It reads 120 mL
